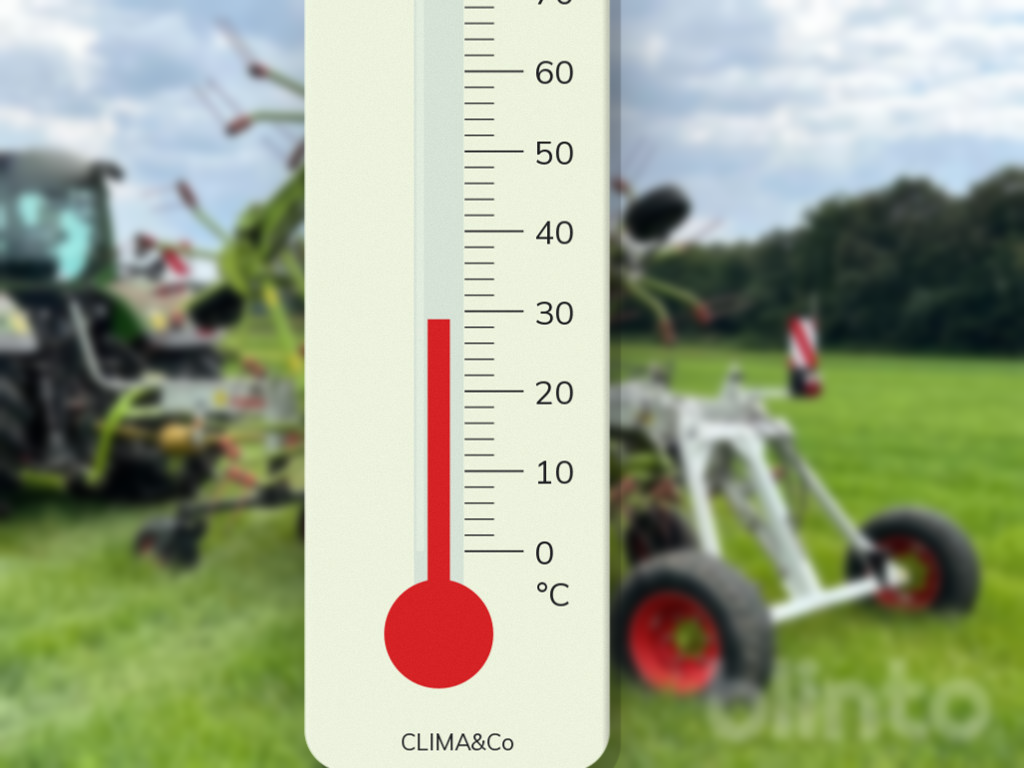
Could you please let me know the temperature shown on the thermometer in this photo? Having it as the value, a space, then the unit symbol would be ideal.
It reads 29 °C
